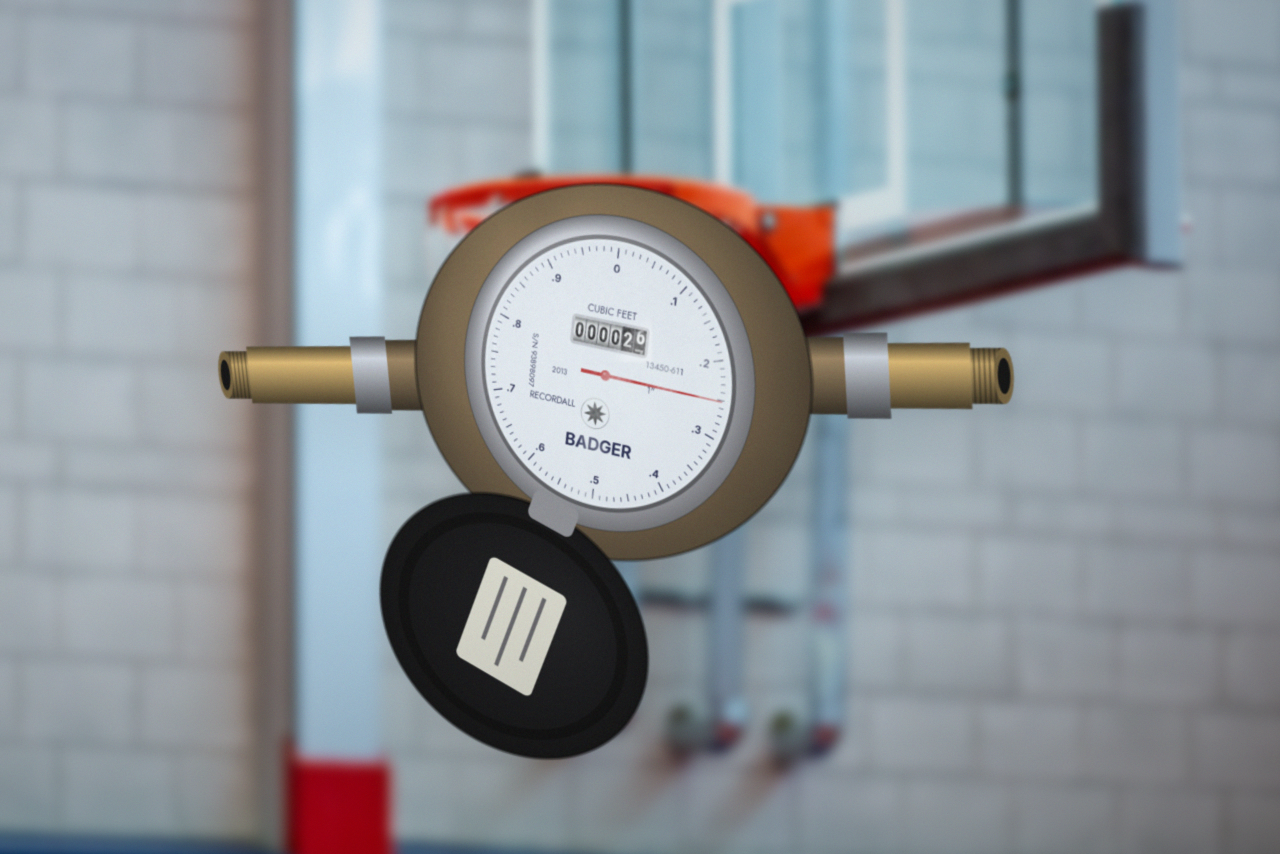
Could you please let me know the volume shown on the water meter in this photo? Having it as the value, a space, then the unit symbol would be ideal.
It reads 26.25 ft³
